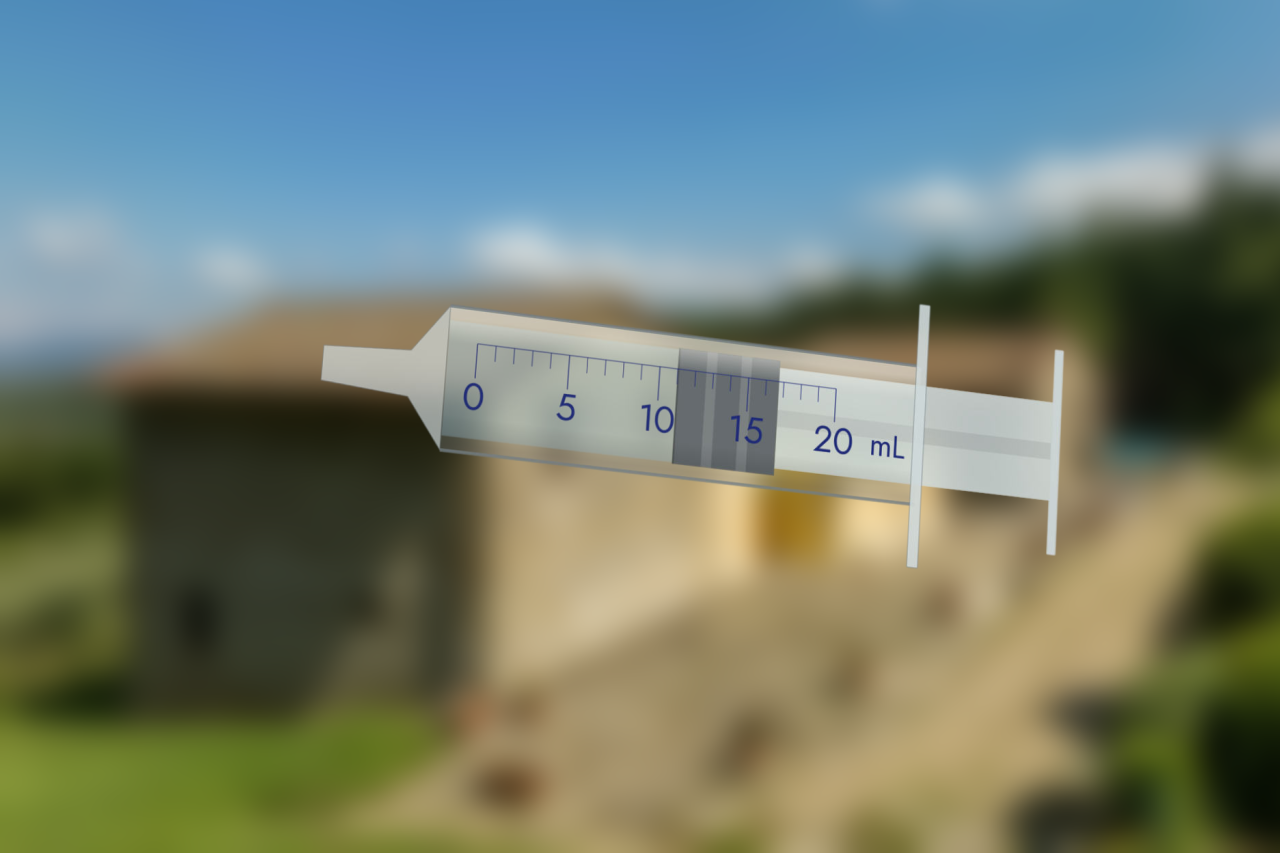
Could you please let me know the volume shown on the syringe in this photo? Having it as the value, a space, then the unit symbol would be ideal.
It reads 11 mL
